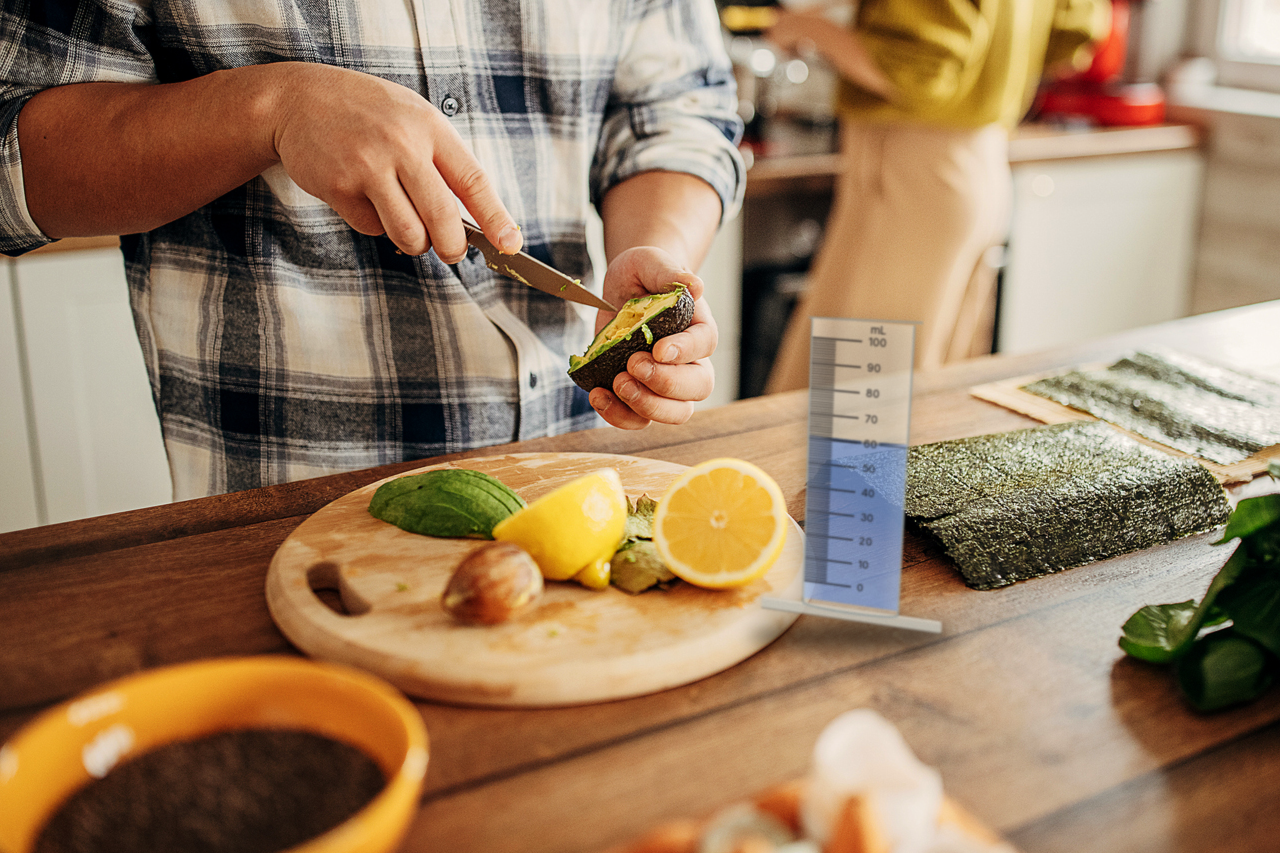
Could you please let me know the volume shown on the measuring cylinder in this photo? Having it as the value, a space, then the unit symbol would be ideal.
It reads 60 mL
